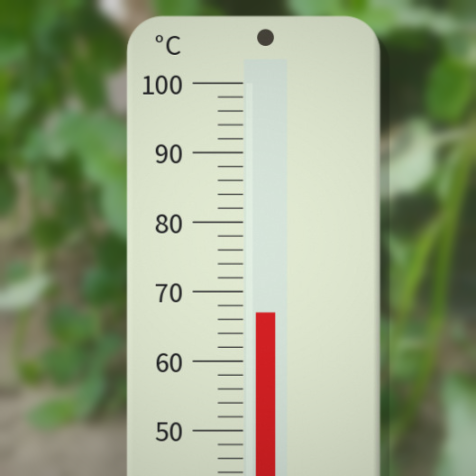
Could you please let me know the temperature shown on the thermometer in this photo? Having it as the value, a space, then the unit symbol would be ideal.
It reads 67 °C
